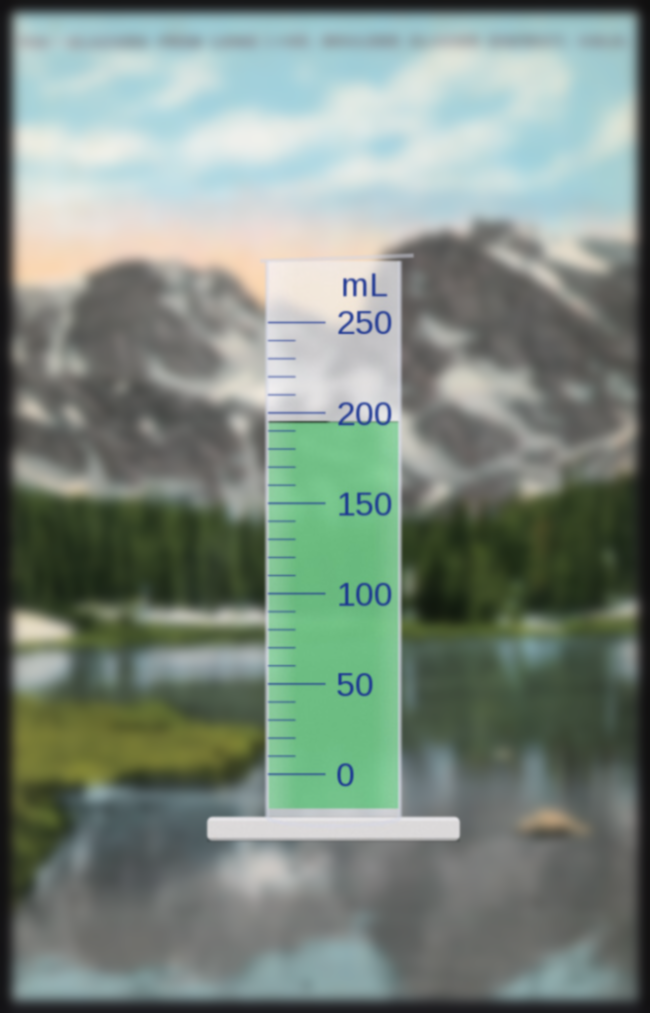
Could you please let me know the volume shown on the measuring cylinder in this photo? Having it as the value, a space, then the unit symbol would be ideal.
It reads 195 mL
